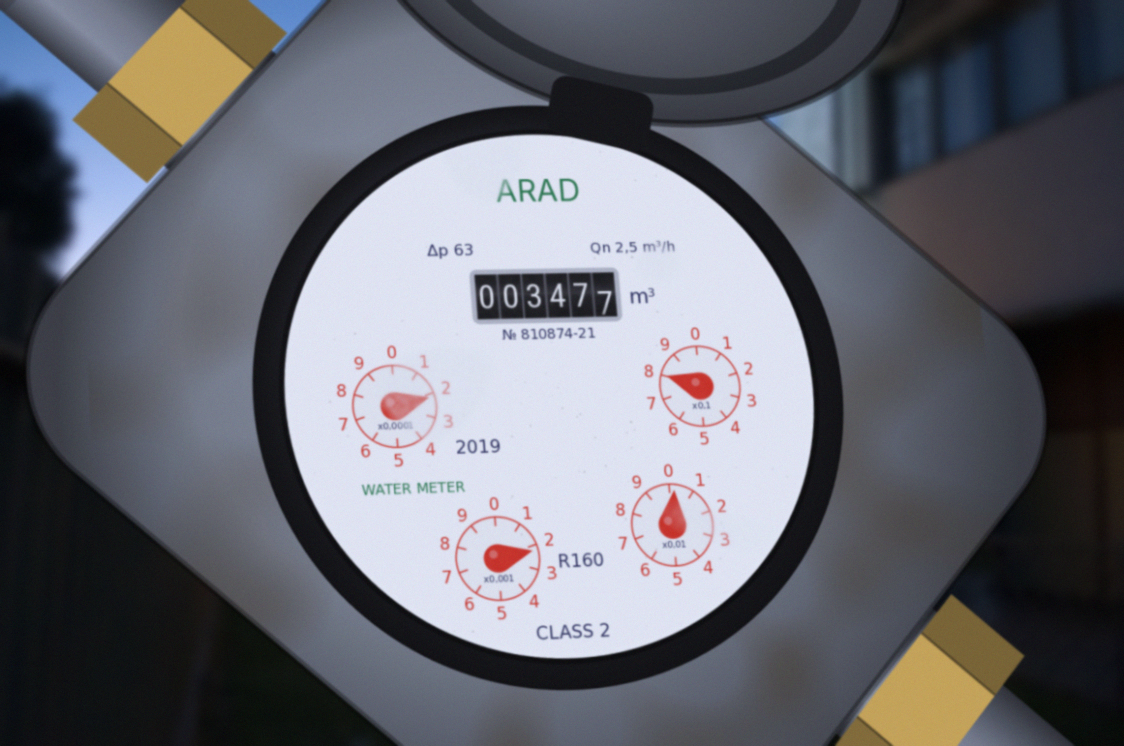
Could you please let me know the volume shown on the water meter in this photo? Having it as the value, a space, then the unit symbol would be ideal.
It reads 3476.8022 m³
